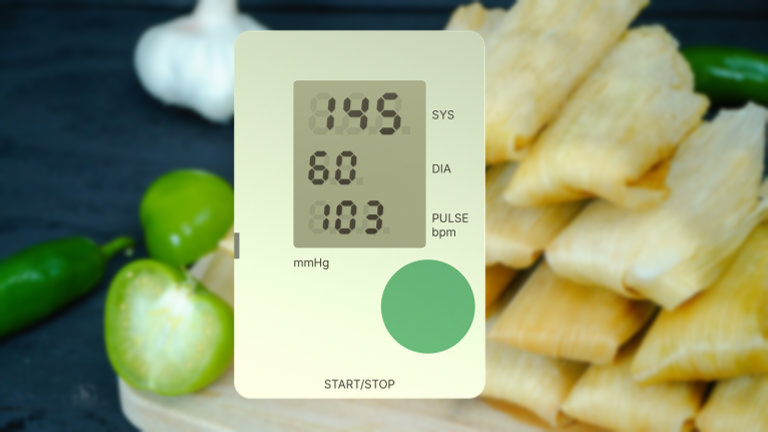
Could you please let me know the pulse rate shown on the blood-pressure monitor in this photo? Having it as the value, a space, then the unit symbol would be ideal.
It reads 103 bpm
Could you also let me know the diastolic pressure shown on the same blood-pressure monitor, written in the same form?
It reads 60 mmHg
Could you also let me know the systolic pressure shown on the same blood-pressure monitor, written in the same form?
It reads 145 mmHg
